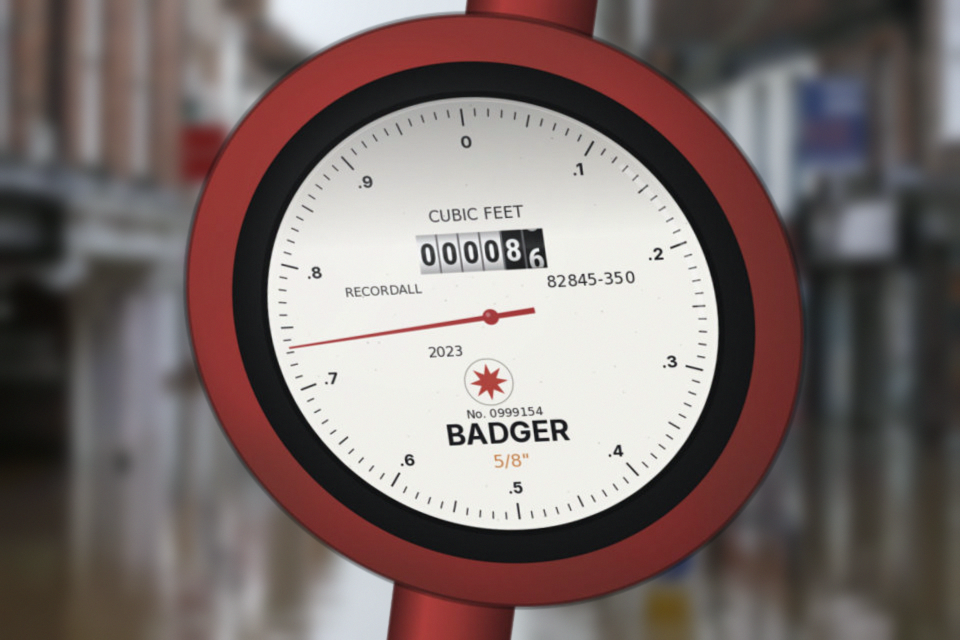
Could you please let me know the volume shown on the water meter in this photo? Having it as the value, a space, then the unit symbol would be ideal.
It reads 85.73 ft³
